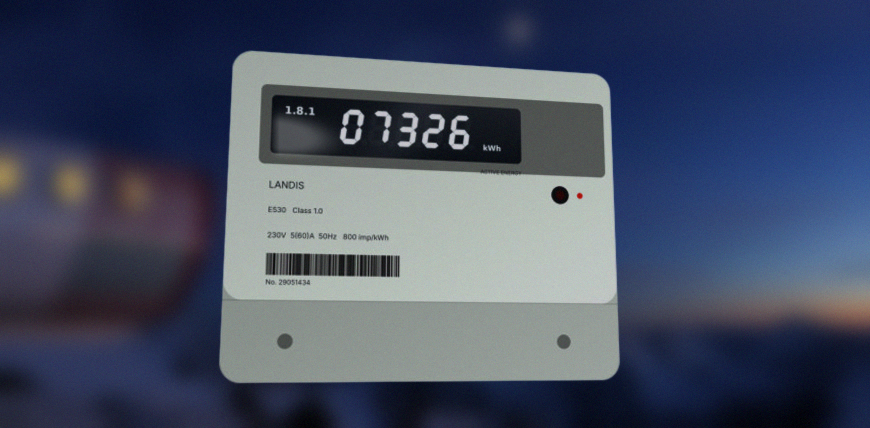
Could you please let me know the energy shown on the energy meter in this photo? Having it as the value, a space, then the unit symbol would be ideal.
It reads 7326 kWh
